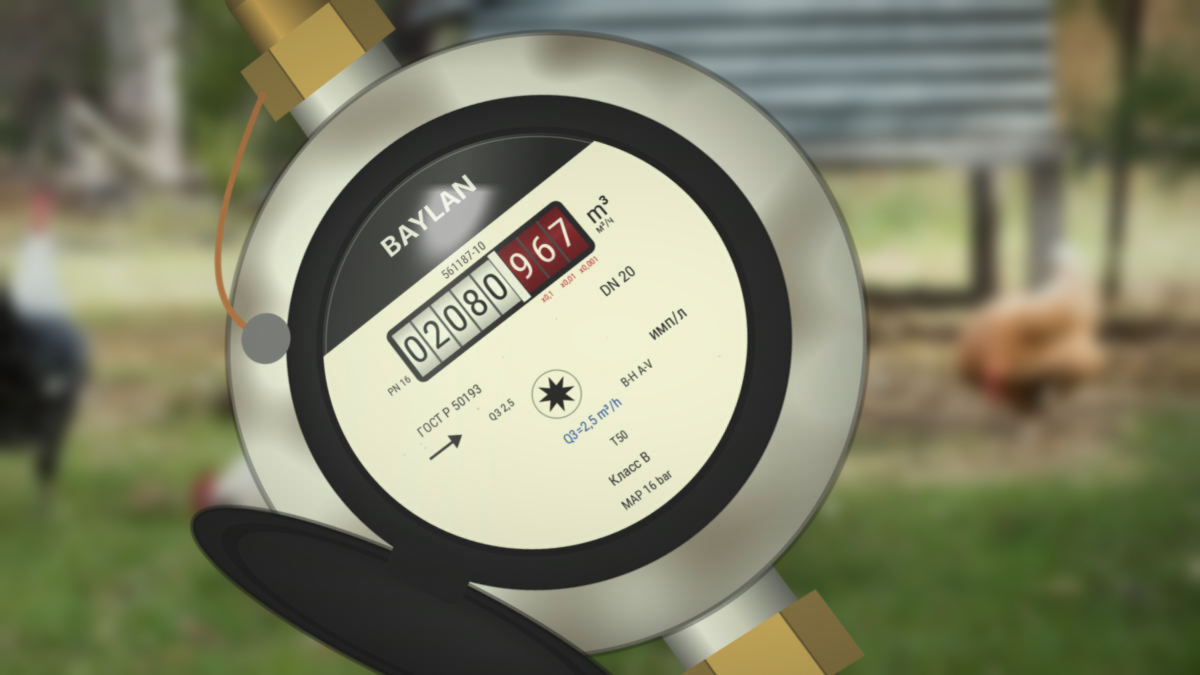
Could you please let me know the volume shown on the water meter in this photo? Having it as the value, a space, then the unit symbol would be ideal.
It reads 2080.967 m³
